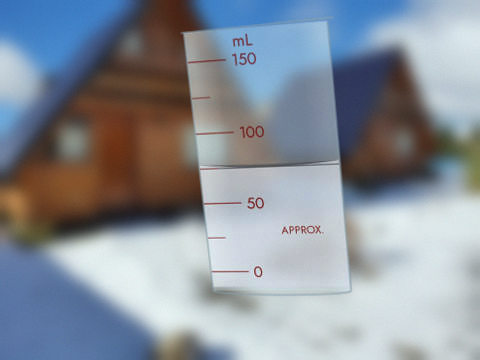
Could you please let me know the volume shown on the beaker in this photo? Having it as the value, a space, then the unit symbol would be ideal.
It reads 75 mL
